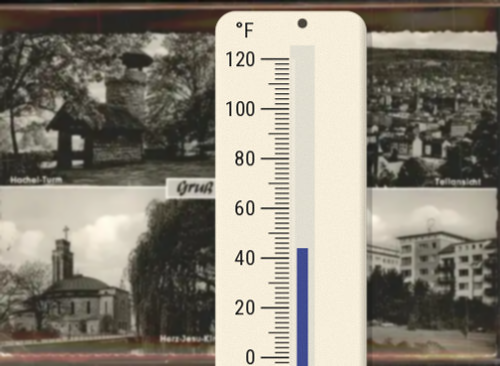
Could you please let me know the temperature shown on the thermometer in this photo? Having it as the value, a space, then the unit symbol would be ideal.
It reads 44 °F
